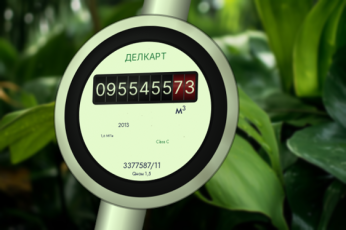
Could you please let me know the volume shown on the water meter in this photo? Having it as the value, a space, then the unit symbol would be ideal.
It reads 955455.73 m³
